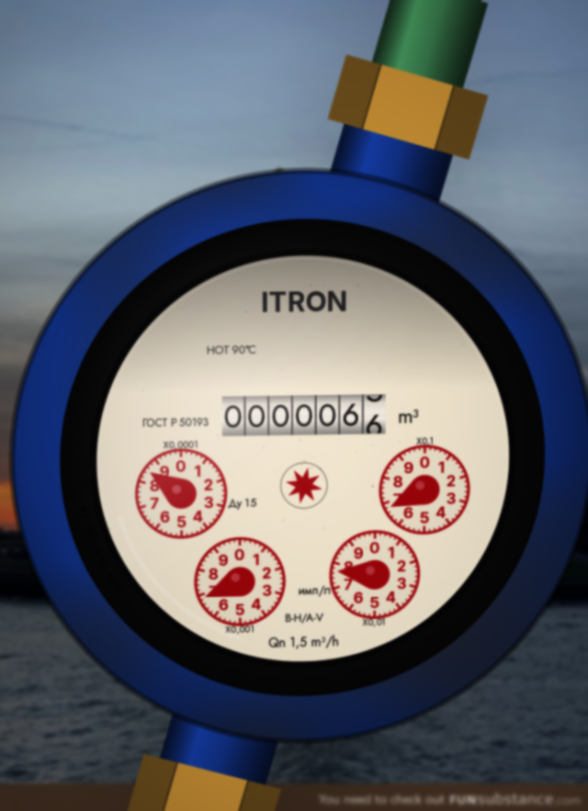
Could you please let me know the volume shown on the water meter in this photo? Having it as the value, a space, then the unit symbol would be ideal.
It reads 65.6768 m³
